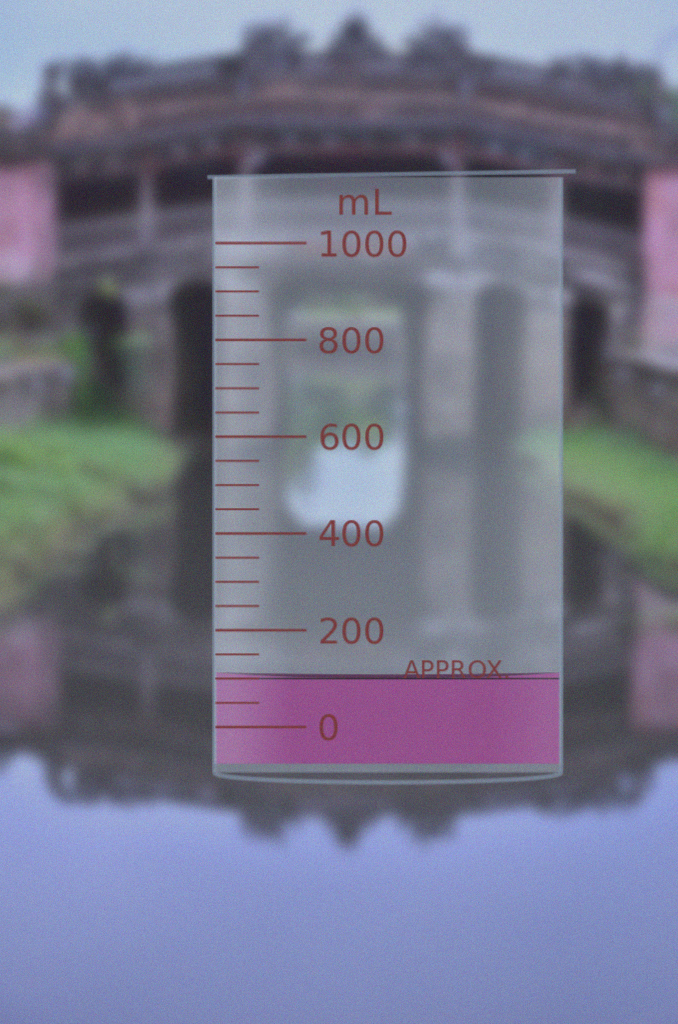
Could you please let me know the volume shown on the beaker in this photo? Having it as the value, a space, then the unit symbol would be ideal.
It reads 100 mL
